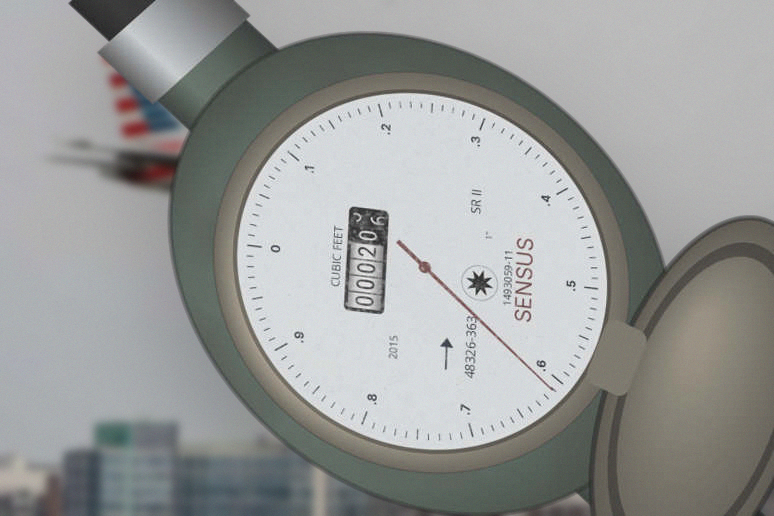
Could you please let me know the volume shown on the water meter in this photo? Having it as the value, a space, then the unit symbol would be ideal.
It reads 205.61 ft³
